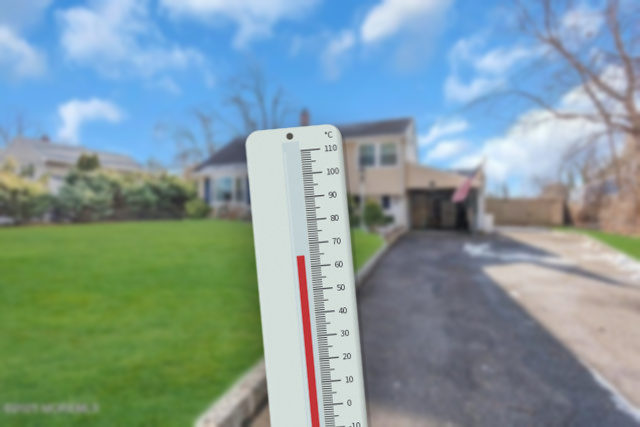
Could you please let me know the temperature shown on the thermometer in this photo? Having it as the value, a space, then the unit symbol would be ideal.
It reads 65 °C
